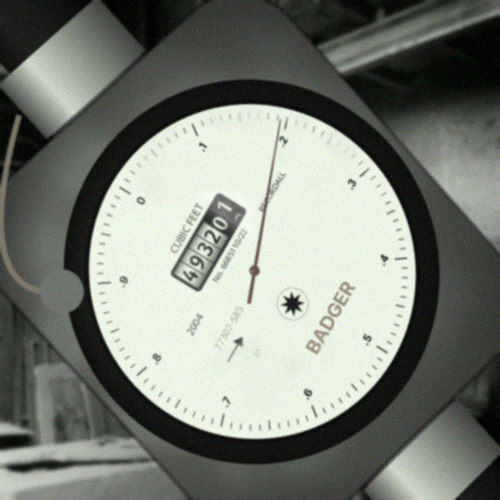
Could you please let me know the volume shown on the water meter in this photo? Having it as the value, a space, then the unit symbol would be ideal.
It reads 493201.19 ft³
